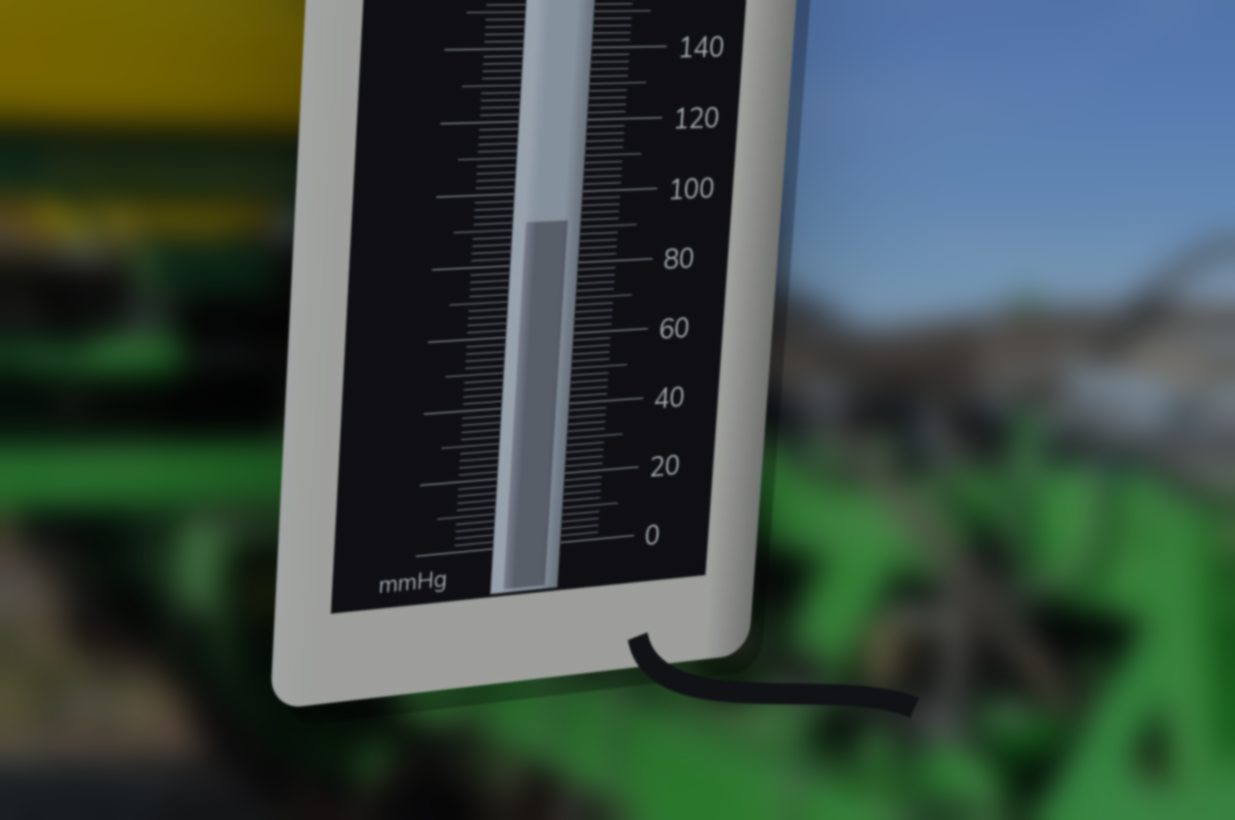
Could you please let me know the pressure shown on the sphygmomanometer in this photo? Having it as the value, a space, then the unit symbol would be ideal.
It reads 92 mmHg
